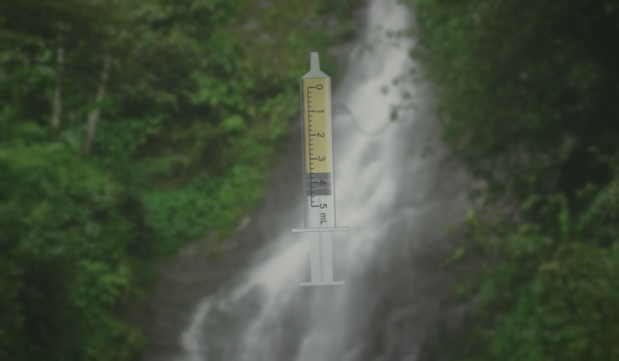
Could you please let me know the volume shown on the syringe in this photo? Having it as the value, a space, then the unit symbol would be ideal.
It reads 3.6 mL
